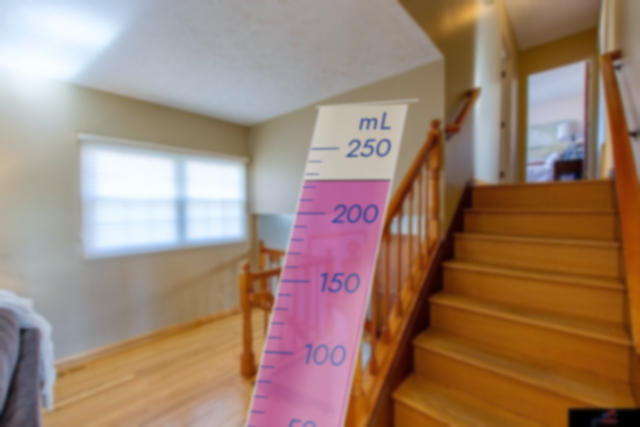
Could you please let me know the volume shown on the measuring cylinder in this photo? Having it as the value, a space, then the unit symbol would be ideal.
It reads 225 mL
